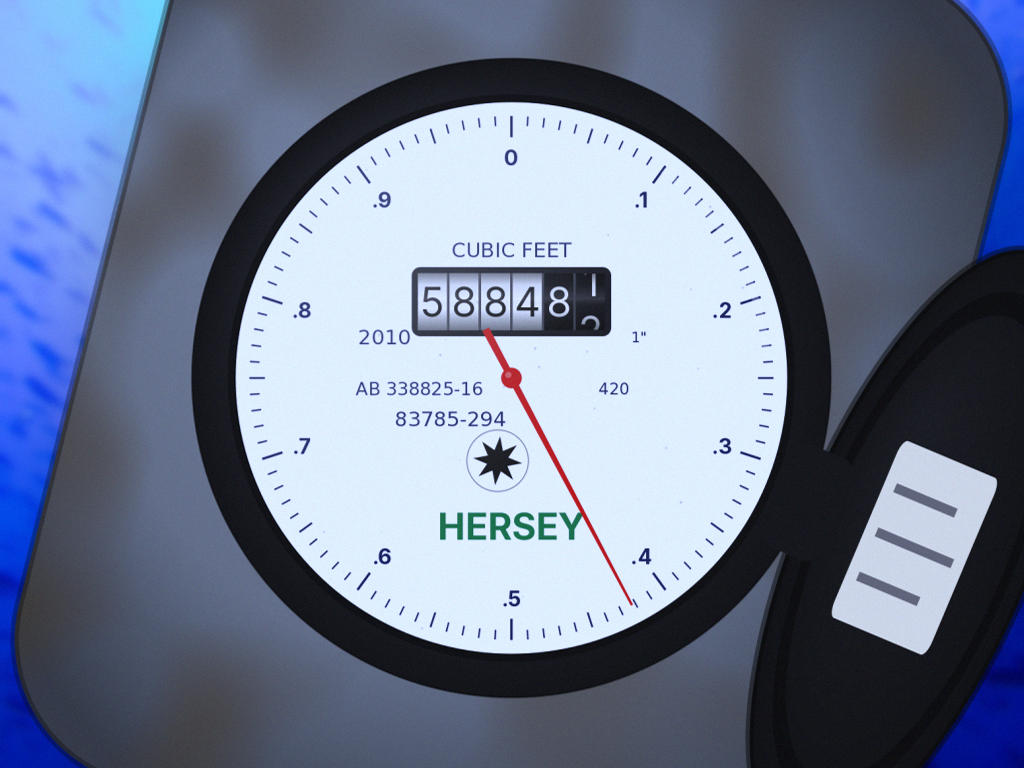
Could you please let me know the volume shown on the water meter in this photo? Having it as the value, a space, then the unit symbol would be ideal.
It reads 588481.42 ft³
